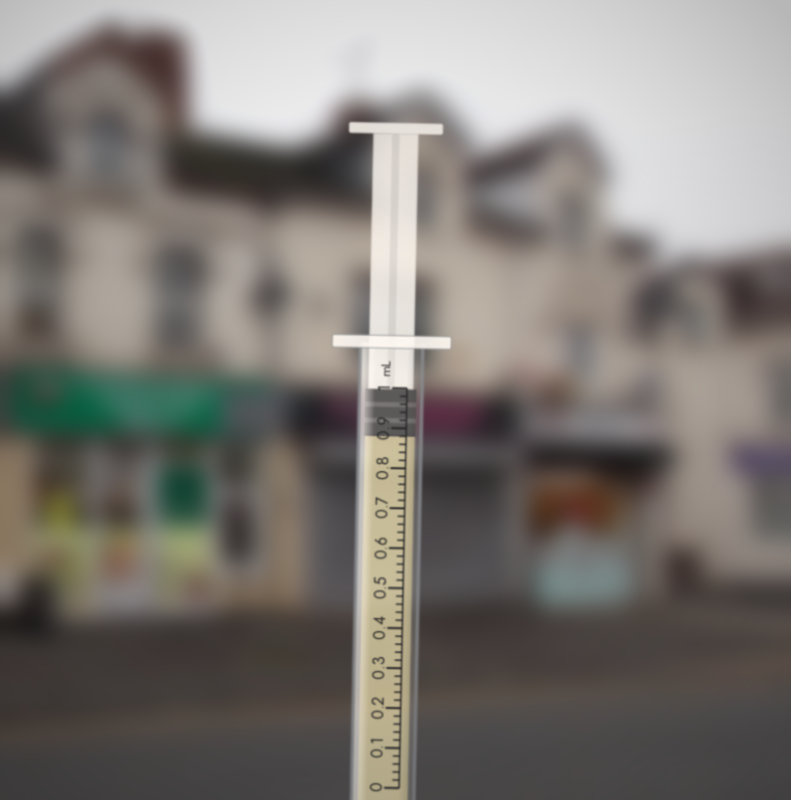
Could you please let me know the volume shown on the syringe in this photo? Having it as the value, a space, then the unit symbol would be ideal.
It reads 0.88 mL
